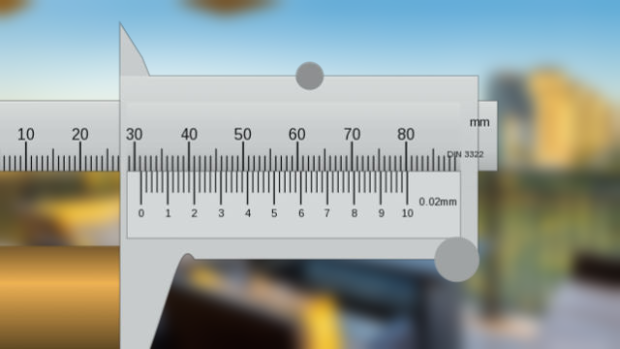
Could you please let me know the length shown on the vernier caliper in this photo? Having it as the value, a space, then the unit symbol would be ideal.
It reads 31.2 mm
